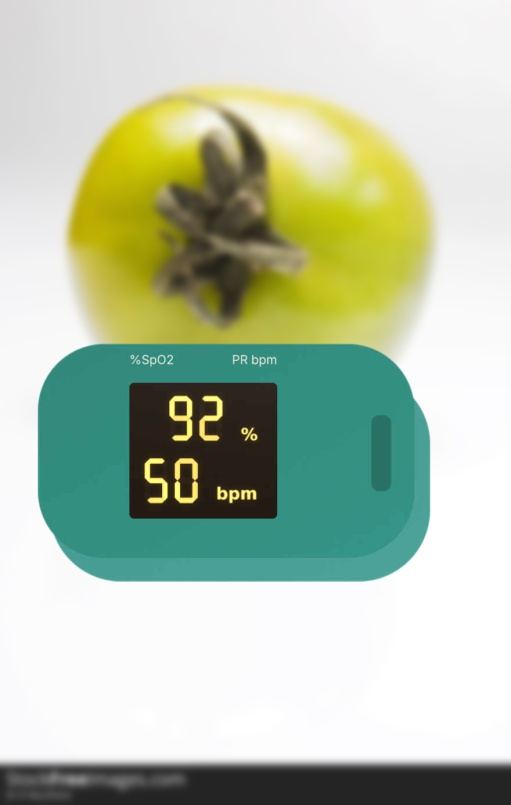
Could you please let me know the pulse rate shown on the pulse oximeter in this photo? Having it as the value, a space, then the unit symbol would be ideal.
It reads 50 bpm
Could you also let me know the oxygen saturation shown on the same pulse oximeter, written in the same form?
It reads 92 %
